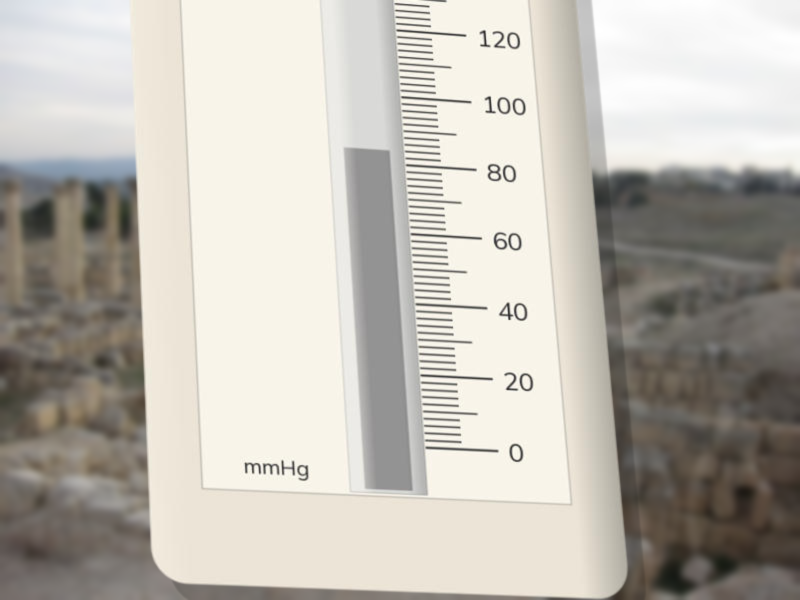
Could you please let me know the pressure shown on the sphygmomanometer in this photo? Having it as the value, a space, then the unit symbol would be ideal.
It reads 84 mmHg
